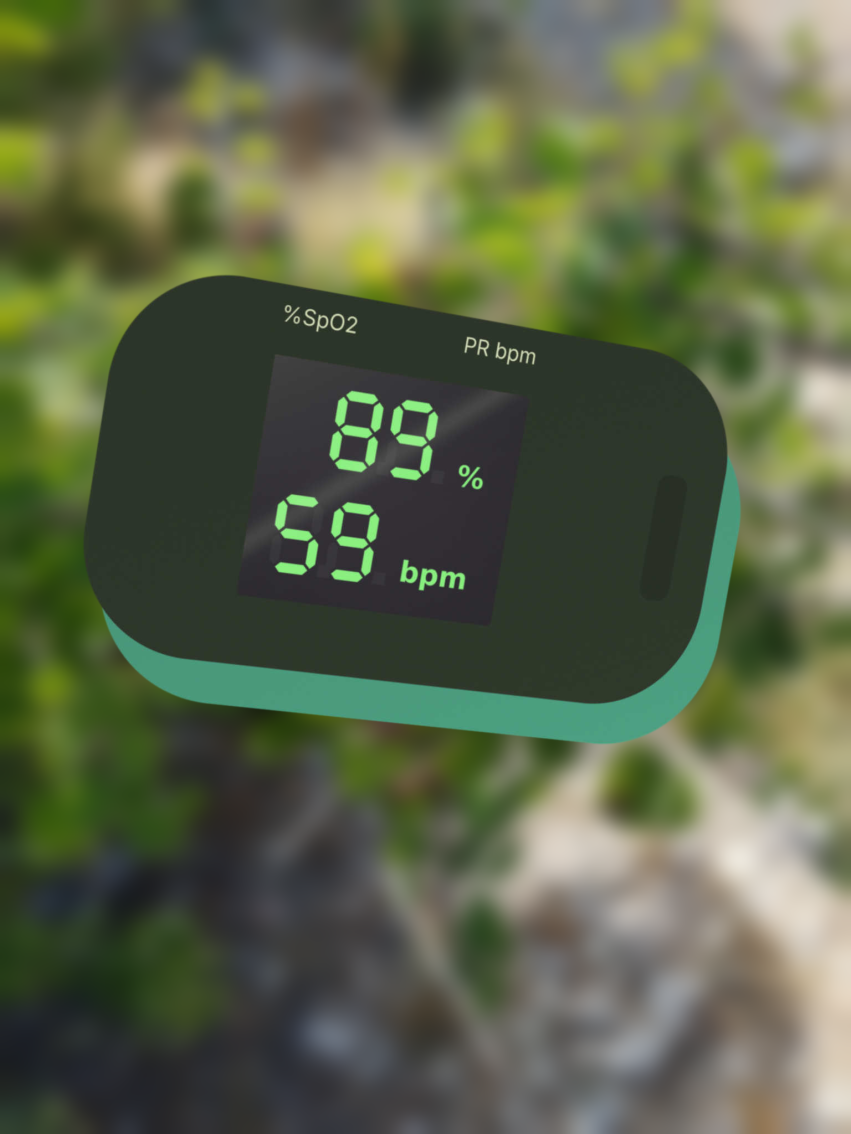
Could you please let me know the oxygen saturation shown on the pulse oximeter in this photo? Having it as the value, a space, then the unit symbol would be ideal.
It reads 89 %
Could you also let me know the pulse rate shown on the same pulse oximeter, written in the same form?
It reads 59 bpm
